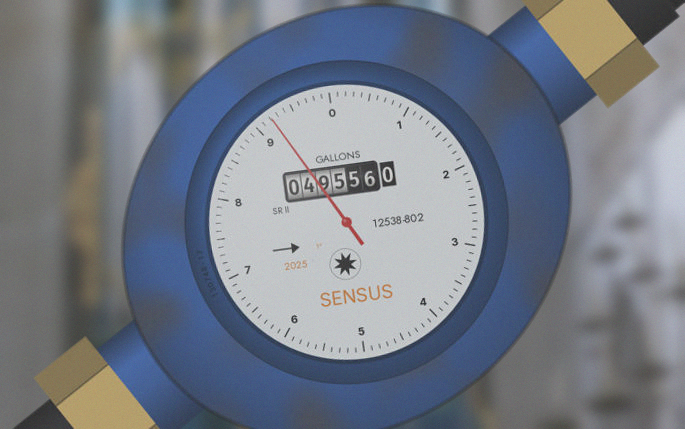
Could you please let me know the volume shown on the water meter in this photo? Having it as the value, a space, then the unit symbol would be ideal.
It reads 495559.2 gal
